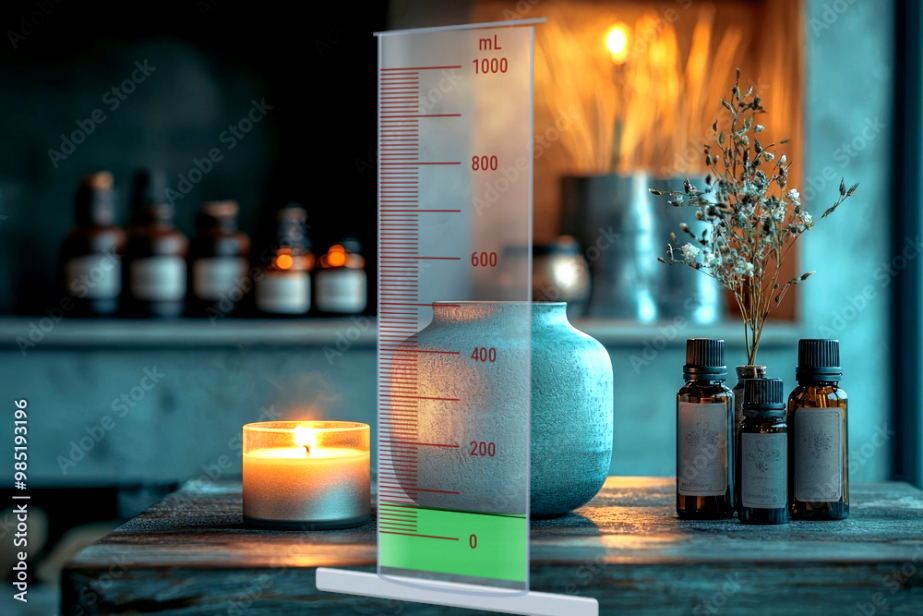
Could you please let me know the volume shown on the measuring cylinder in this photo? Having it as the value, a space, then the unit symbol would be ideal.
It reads 60 mL
